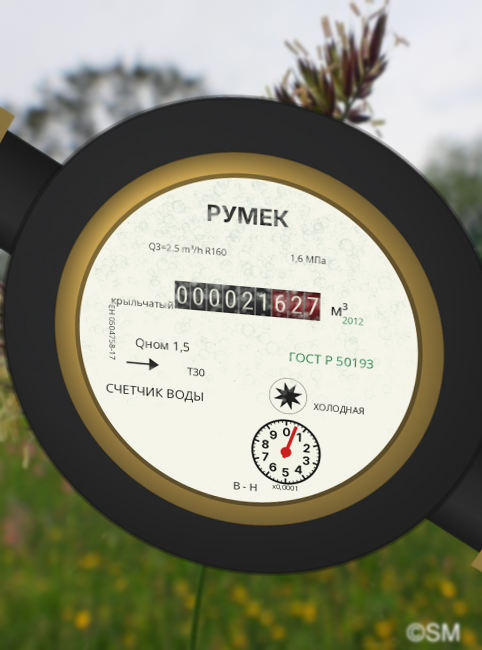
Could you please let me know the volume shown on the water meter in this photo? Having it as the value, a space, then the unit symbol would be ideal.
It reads 21.6270 m³
